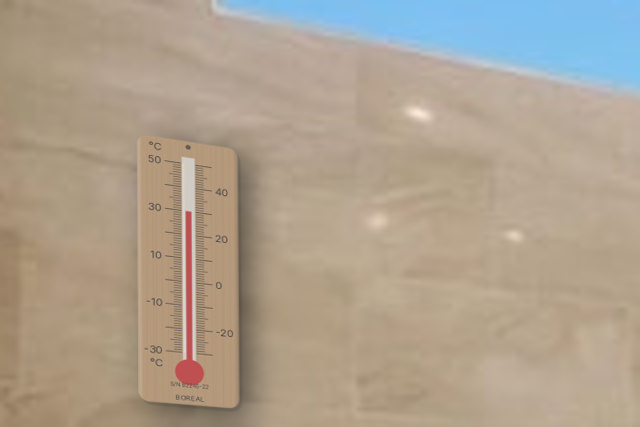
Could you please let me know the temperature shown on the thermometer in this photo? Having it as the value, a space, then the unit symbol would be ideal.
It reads 30 °C
